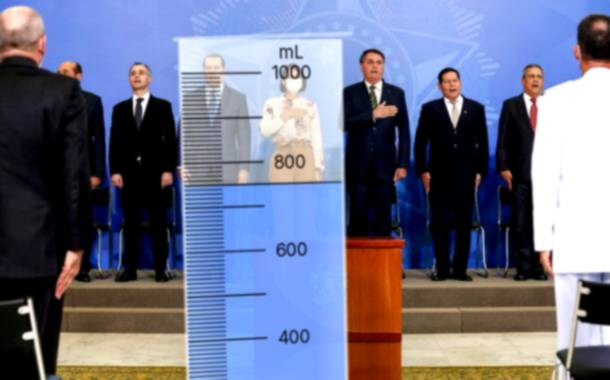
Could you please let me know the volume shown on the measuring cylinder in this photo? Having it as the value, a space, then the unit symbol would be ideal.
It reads 750 mL
